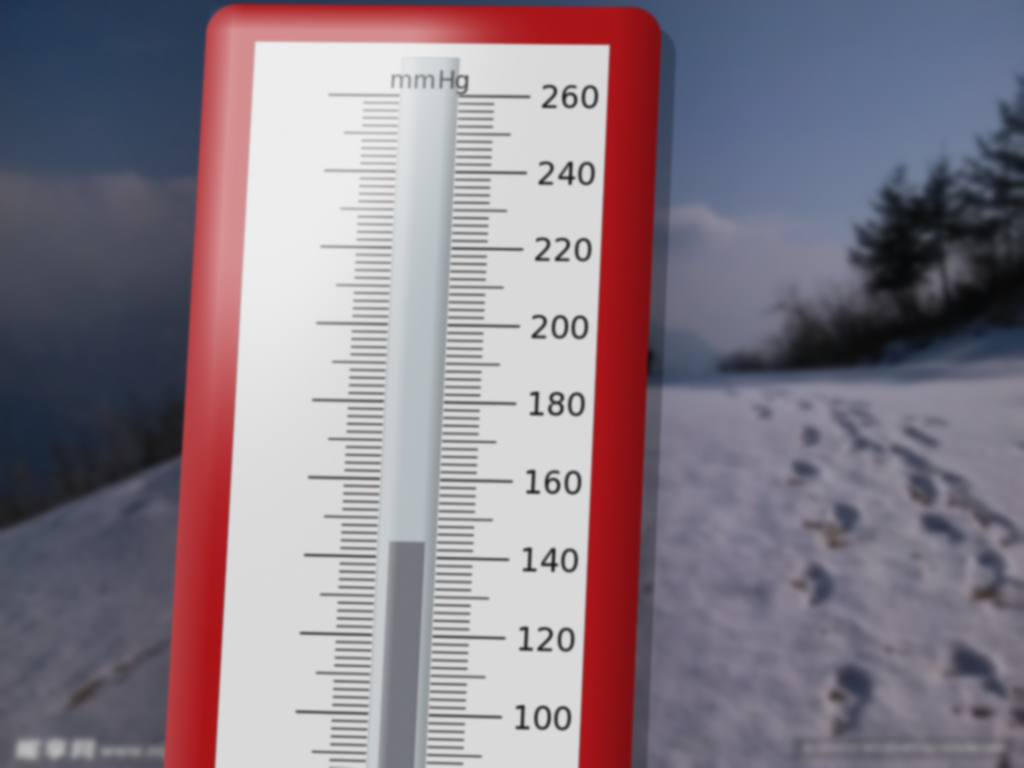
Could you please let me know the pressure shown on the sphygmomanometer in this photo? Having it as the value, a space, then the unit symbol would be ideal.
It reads 144 mmHg
